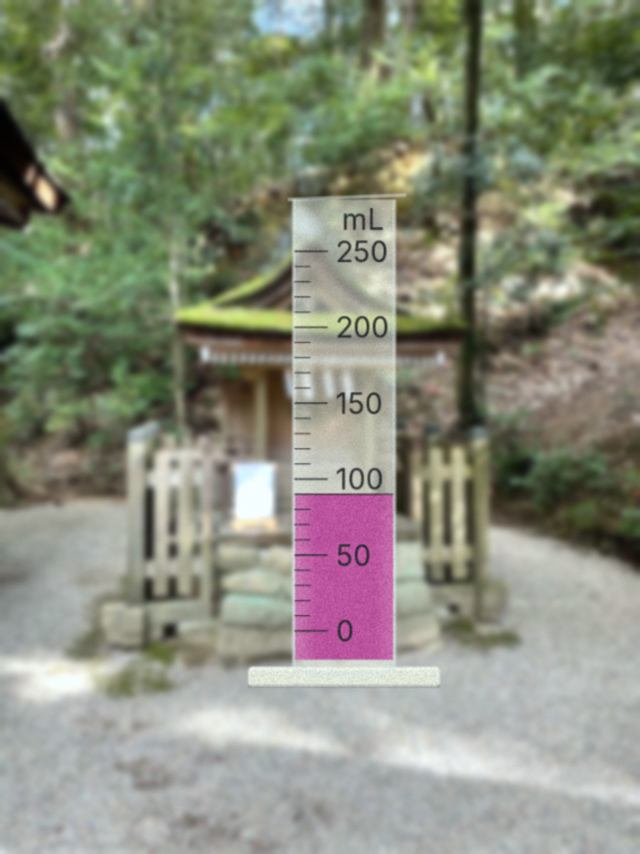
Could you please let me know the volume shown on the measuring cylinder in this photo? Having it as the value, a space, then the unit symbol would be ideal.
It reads 90 mL
